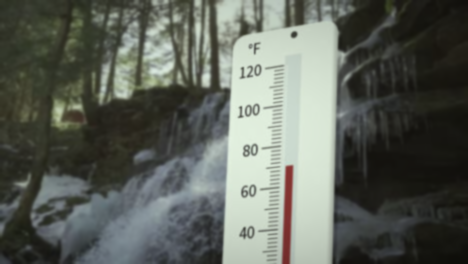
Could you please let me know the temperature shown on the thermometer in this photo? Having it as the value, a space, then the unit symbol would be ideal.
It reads 70 °F
